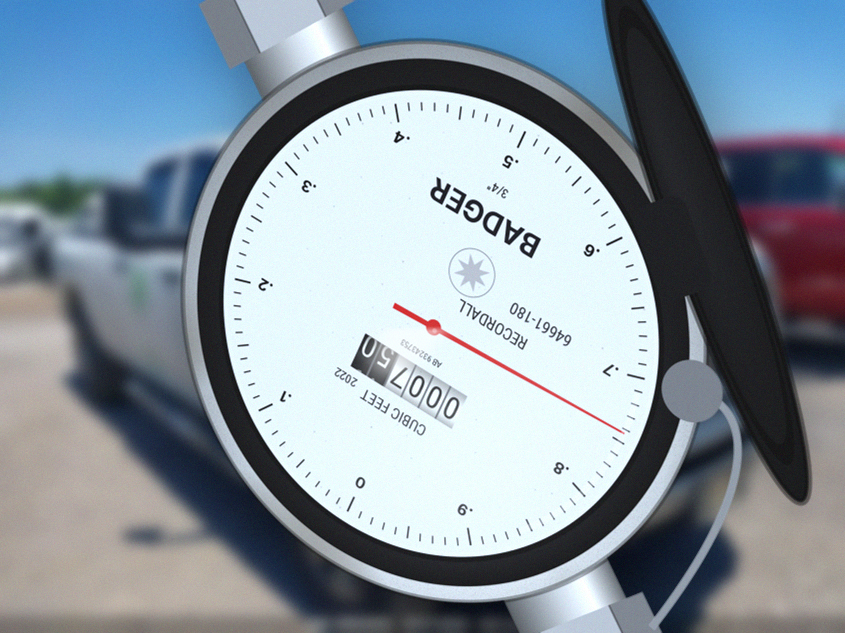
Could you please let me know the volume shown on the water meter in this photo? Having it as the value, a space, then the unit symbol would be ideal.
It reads 749.74 ft³
